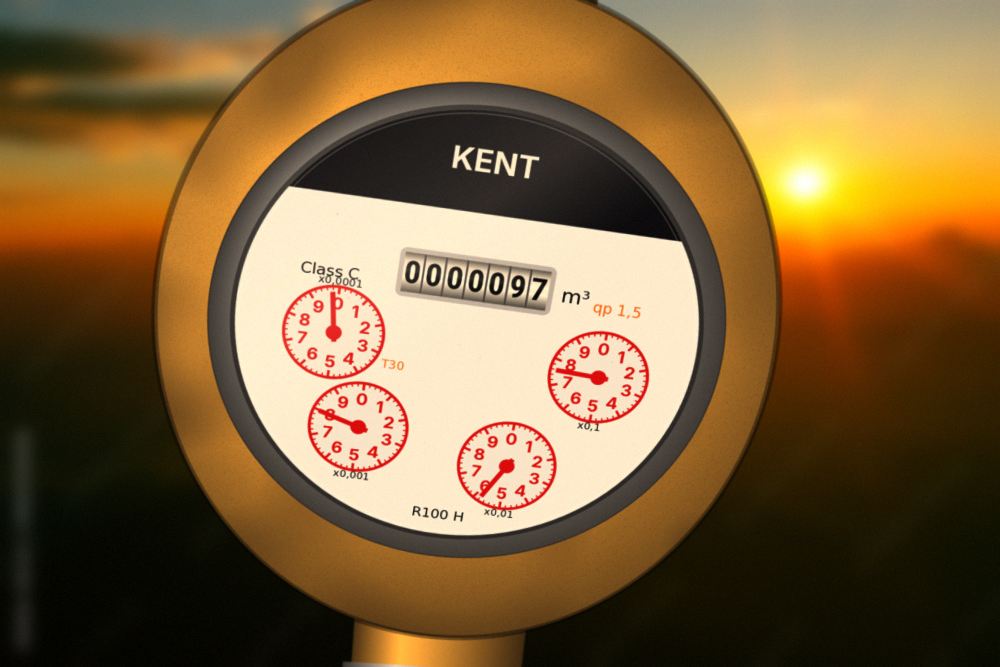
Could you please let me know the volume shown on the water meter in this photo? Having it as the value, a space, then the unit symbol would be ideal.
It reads 97.7579 m³
